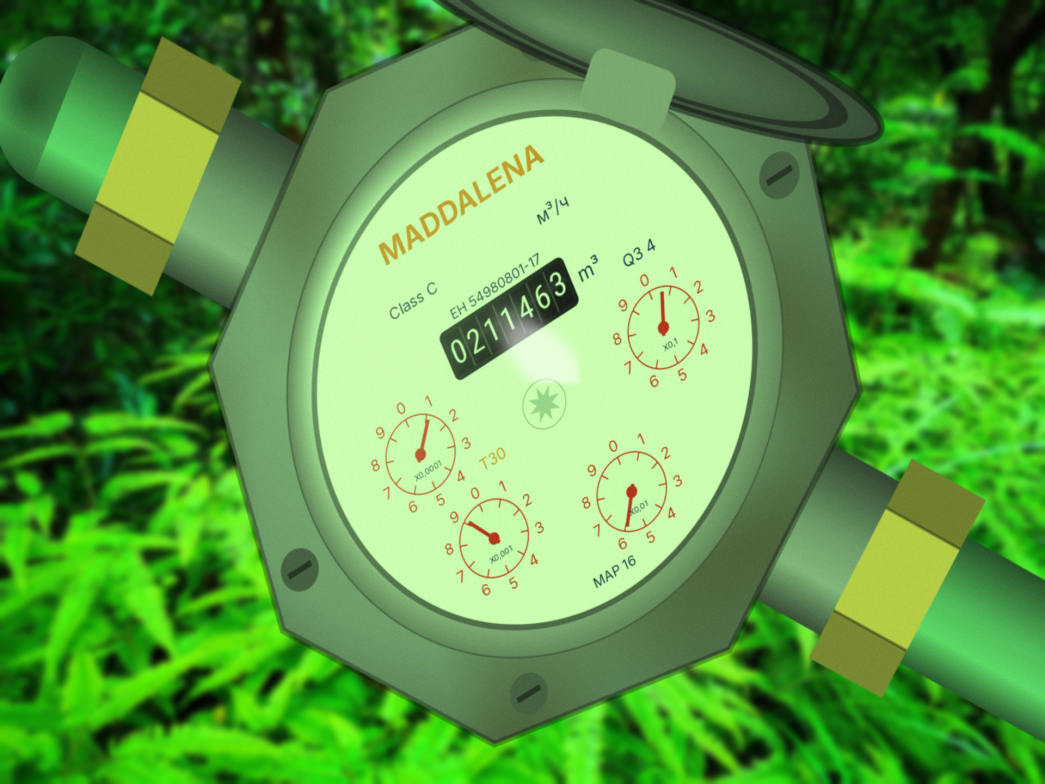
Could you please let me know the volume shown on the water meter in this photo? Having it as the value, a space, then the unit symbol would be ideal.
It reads 211463.0591 m³
